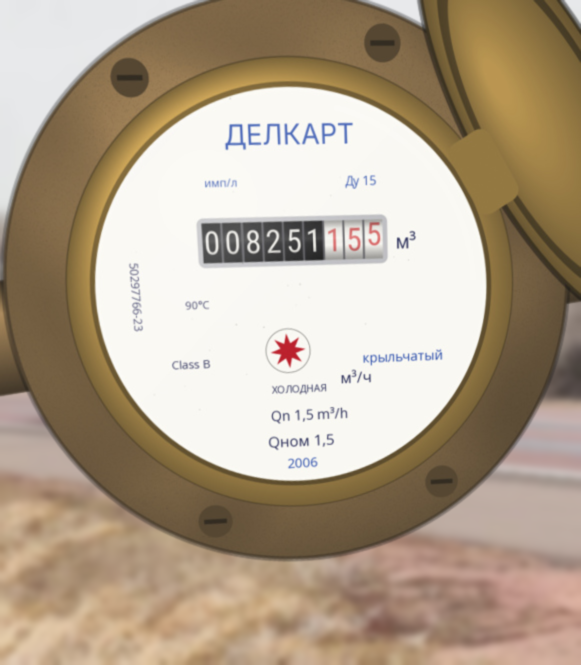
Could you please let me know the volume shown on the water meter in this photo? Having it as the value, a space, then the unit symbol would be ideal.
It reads 8251.155 m³
